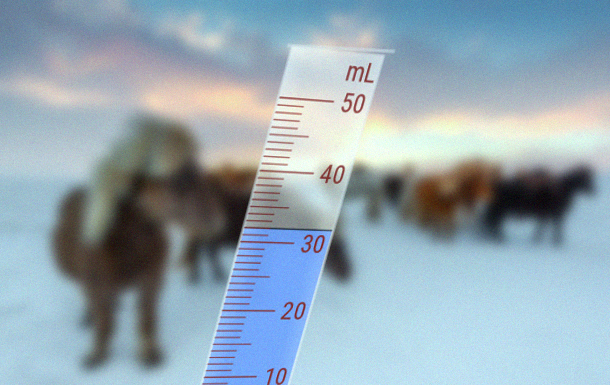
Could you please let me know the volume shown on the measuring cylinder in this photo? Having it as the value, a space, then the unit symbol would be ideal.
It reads 32 mL
